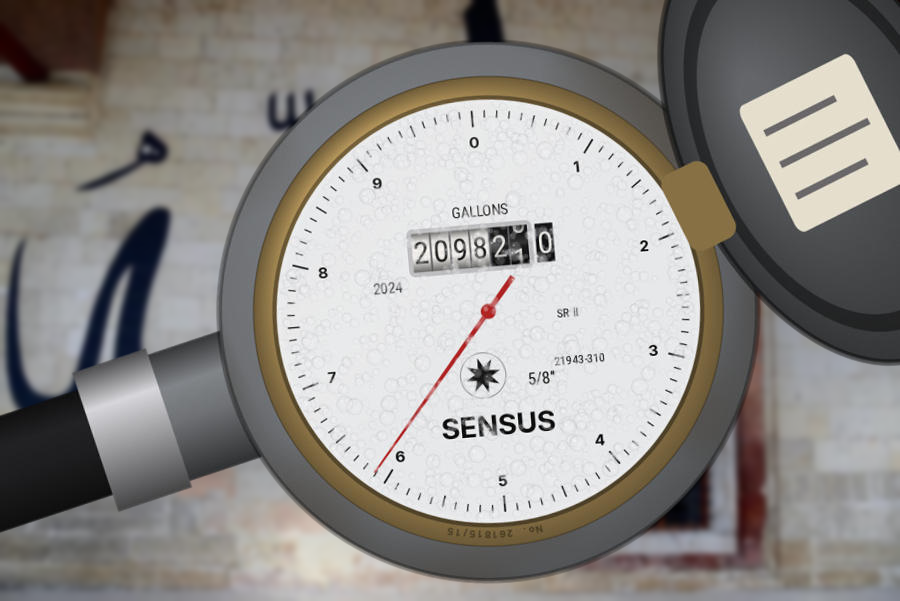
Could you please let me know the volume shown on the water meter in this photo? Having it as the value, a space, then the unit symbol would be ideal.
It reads 2098206.1 gal
